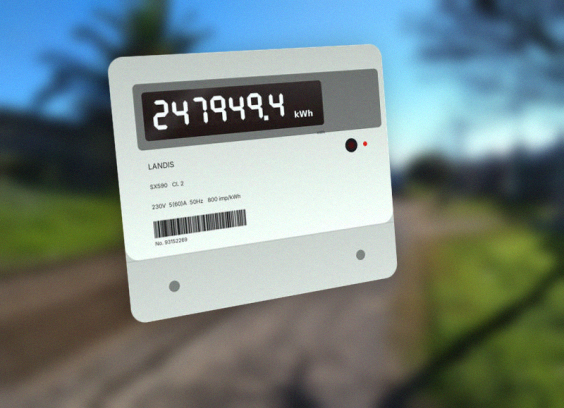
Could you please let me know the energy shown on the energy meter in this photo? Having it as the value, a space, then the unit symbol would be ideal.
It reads 247949.4 kWh
